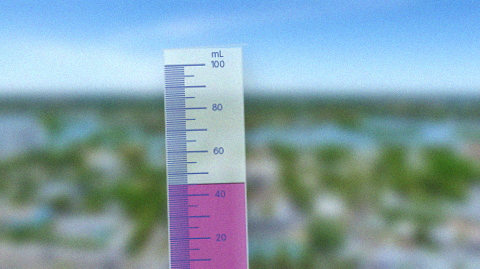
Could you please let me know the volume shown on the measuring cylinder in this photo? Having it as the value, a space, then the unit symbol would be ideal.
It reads 45 mL
